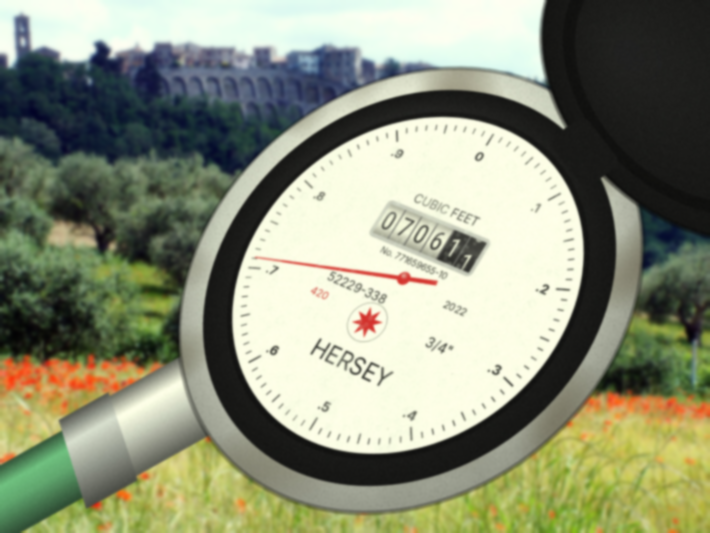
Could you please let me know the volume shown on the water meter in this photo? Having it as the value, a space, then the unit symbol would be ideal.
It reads 70610.71 ft³
